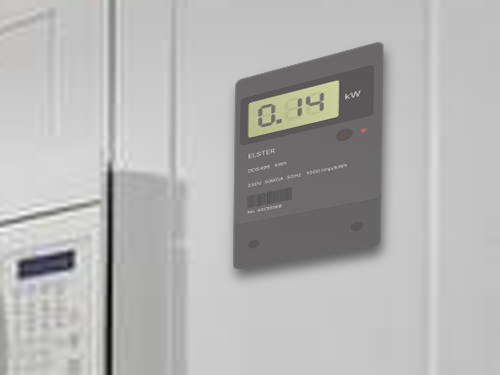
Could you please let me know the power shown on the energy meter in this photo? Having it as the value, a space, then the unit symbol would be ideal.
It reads 0.14 kW
